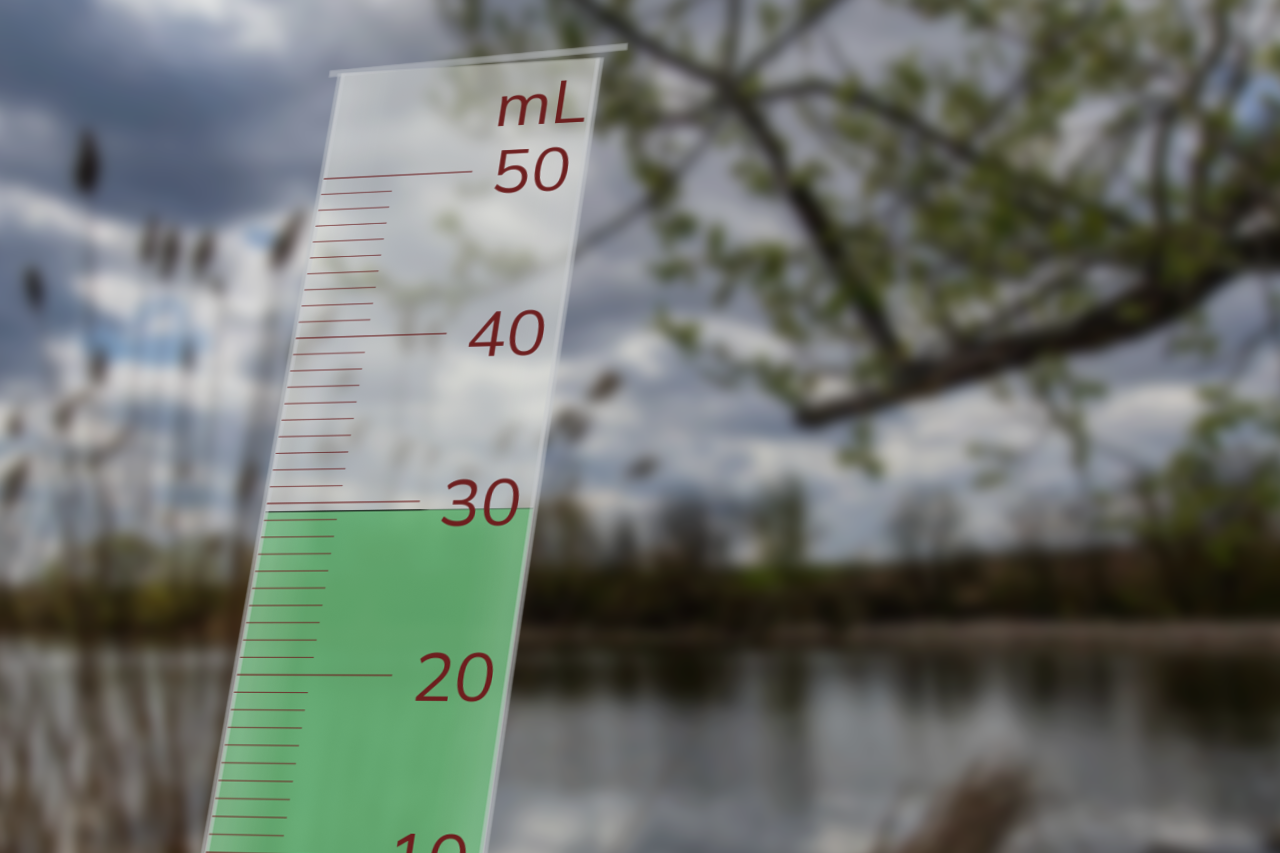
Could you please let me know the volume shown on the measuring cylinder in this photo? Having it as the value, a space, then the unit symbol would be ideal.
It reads 29.5 mL
